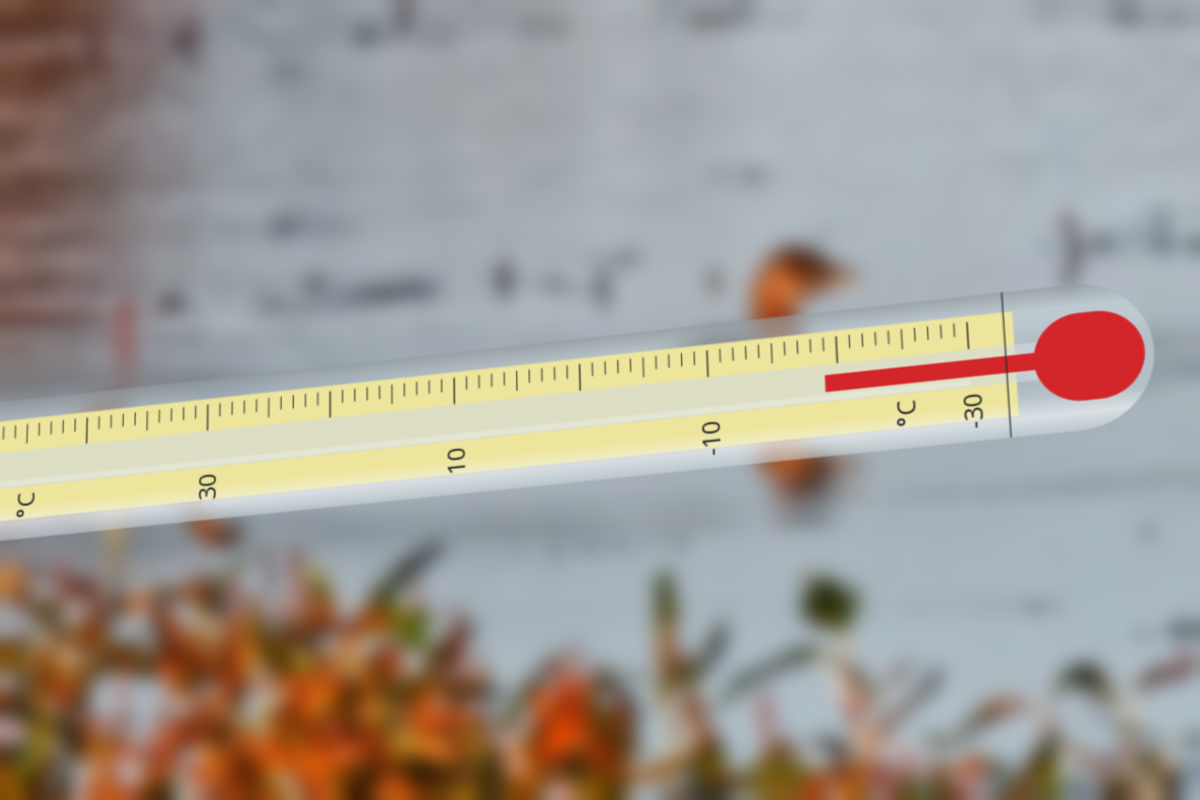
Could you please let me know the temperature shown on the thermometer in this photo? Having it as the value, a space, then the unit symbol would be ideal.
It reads -19 °C
